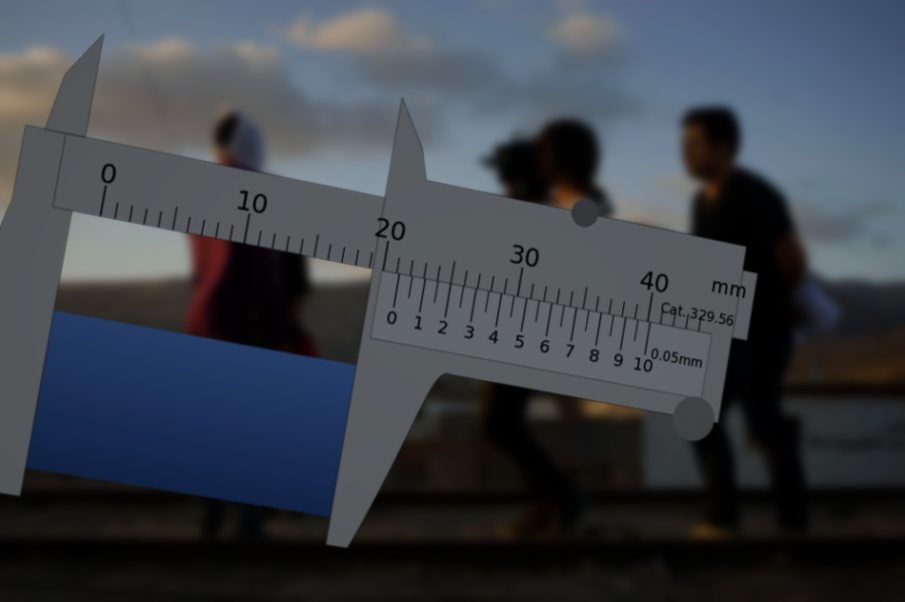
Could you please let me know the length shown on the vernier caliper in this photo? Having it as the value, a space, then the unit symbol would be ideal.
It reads 21.2 mm
